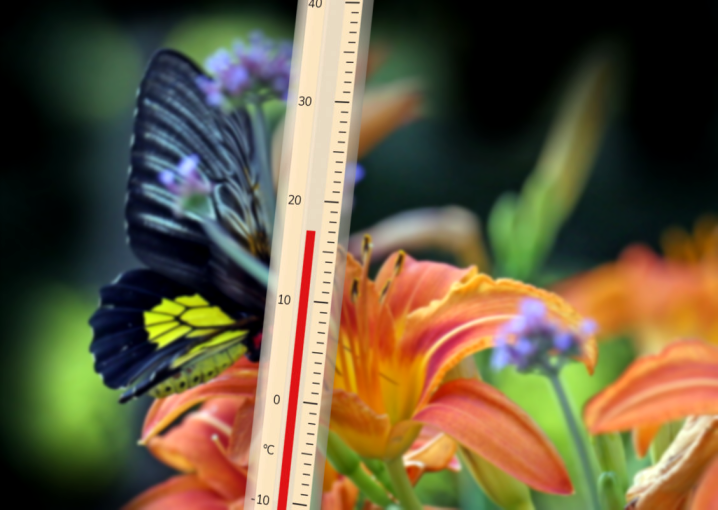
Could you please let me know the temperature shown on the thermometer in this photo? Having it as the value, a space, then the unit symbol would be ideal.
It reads 17 °C
